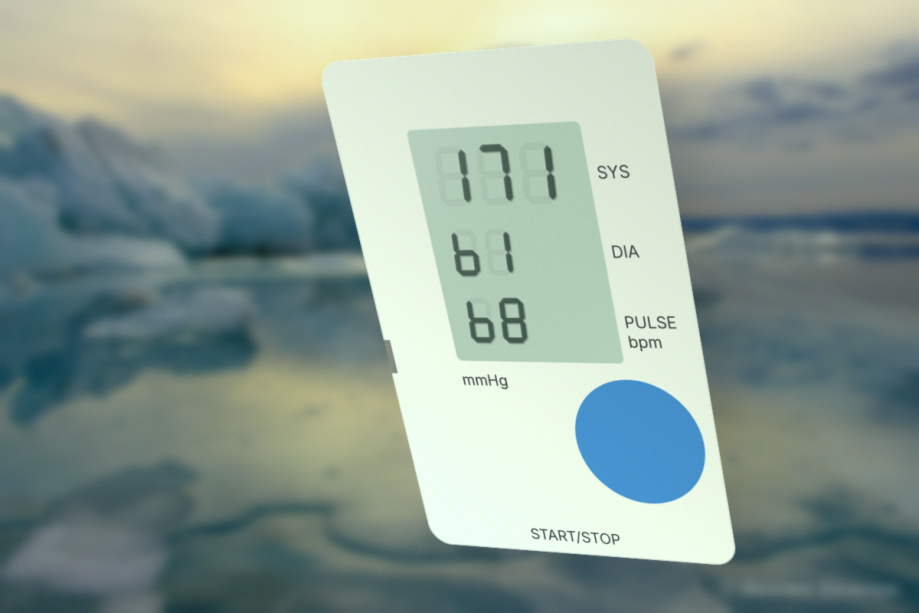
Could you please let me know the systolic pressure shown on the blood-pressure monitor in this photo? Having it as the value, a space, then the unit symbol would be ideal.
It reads 171 mmHg
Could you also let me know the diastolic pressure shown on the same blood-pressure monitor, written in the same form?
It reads 61 mmHg
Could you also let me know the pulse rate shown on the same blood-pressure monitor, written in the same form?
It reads 68 bpm
